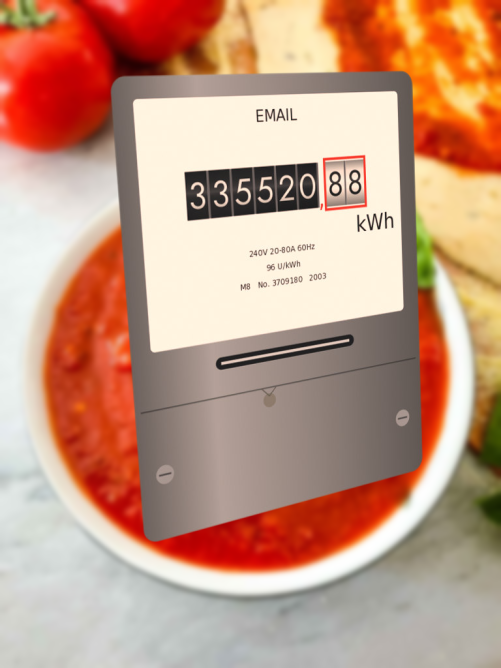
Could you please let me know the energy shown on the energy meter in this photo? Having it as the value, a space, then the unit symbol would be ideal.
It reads 335520.88 kWh
